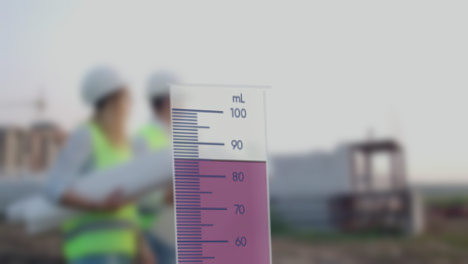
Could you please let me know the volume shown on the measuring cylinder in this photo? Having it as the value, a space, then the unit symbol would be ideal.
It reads 85 mL
